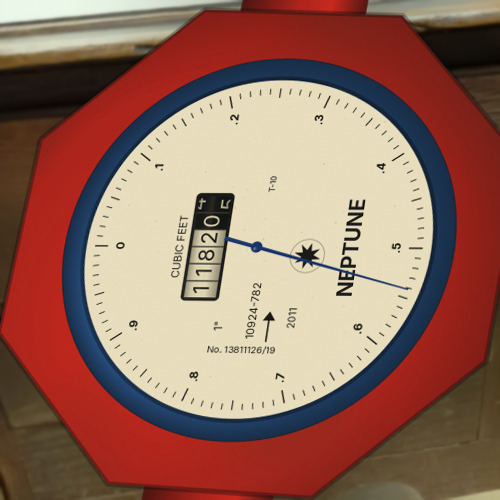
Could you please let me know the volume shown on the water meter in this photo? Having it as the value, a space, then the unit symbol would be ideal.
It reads 118204.54 ft³
